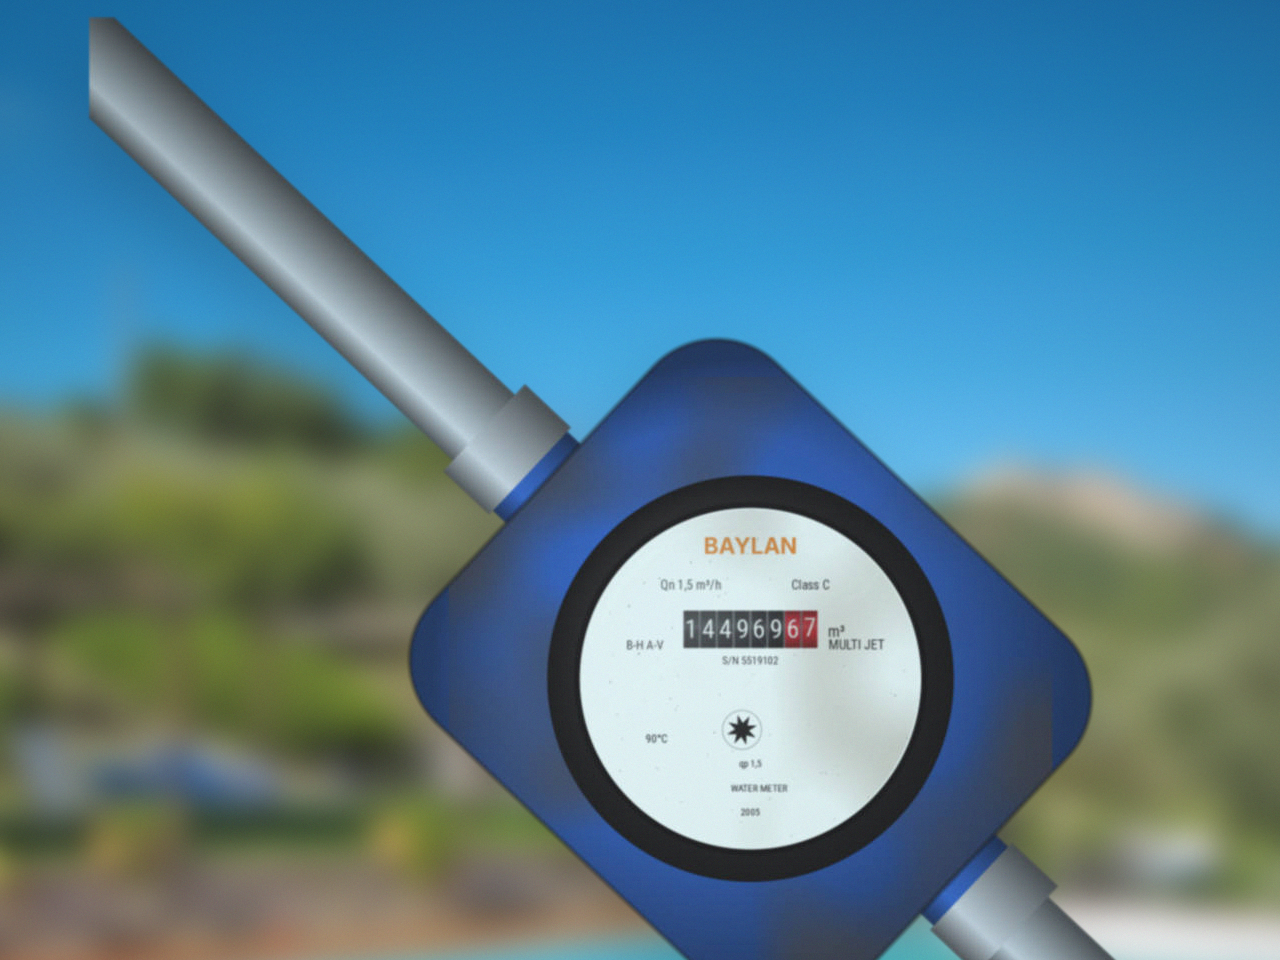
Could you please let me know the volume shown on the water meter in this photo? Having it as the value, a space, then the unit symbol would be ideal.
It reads 144969.67 m³
